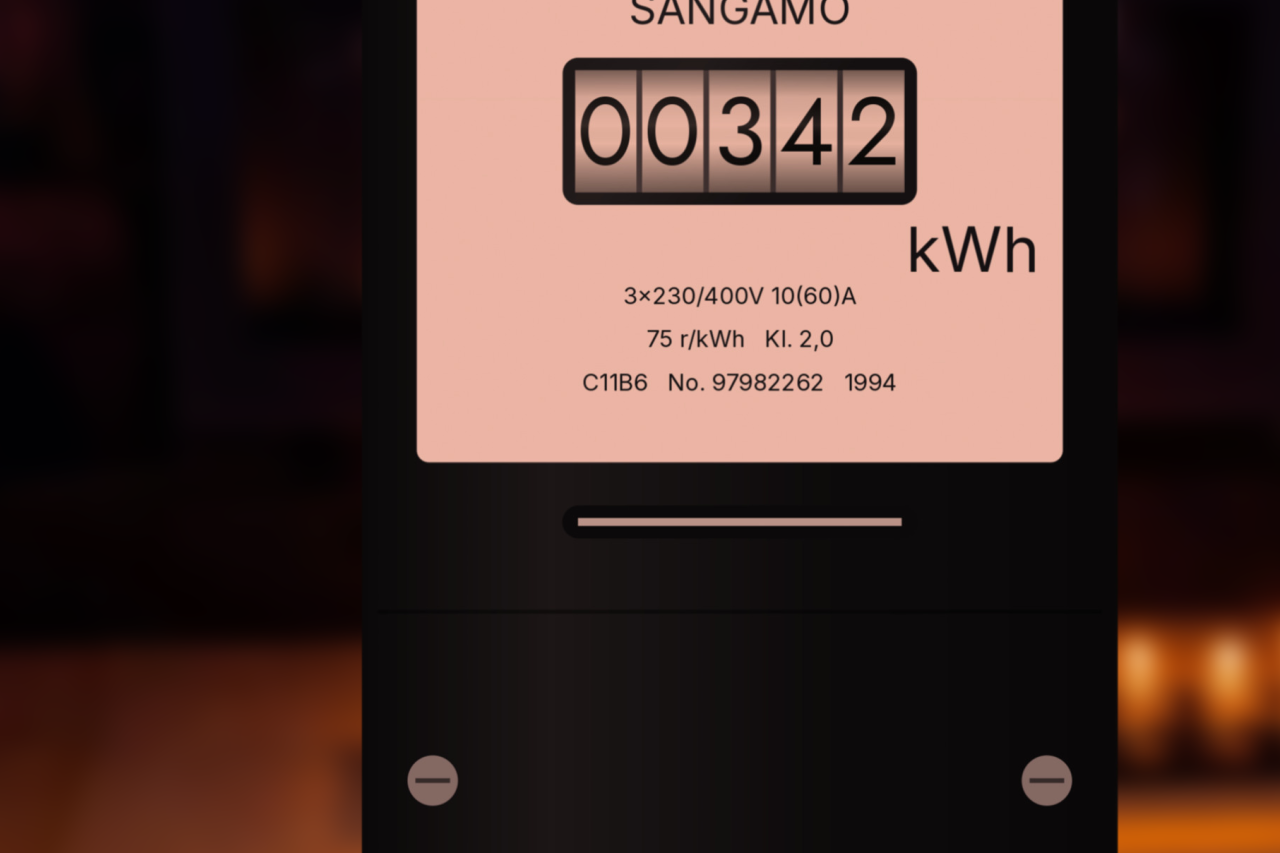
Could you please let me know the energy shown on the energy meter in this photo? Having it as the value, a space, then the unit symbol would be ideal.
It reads 342 kWh
